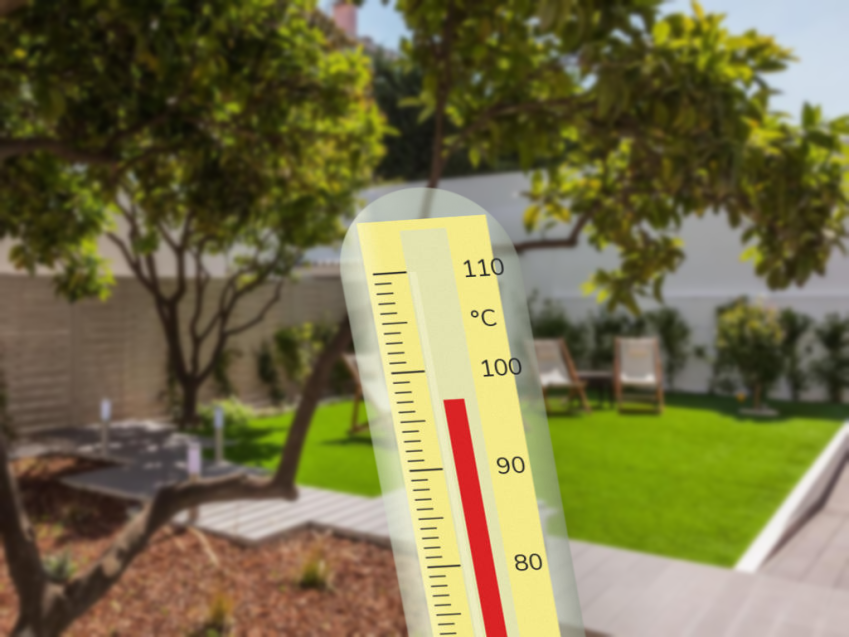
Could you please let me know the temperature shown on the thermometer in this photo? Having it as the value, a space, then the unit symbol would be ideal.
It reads 97 °C
